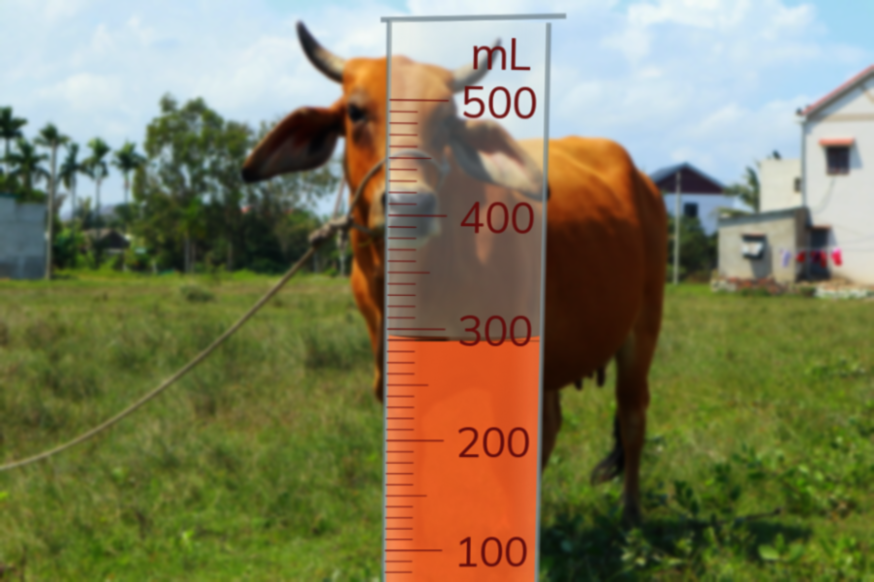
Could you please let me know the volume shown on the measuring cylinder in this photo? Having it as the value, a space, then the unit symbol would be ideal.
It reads 290 mL
